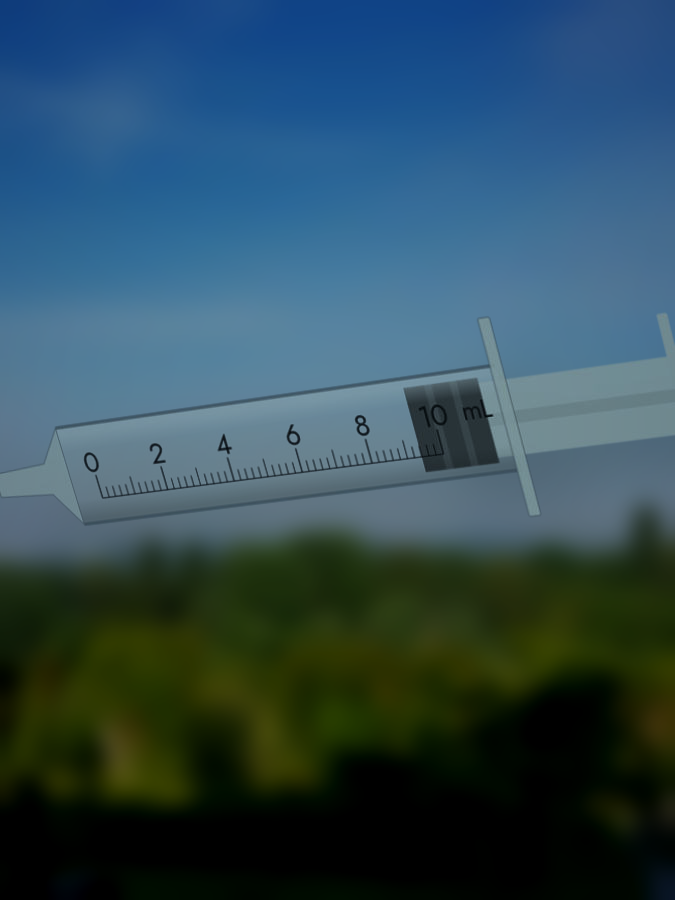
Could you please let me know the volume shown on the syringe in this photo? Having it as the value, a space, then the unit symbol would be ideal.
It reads 9.4 mL
